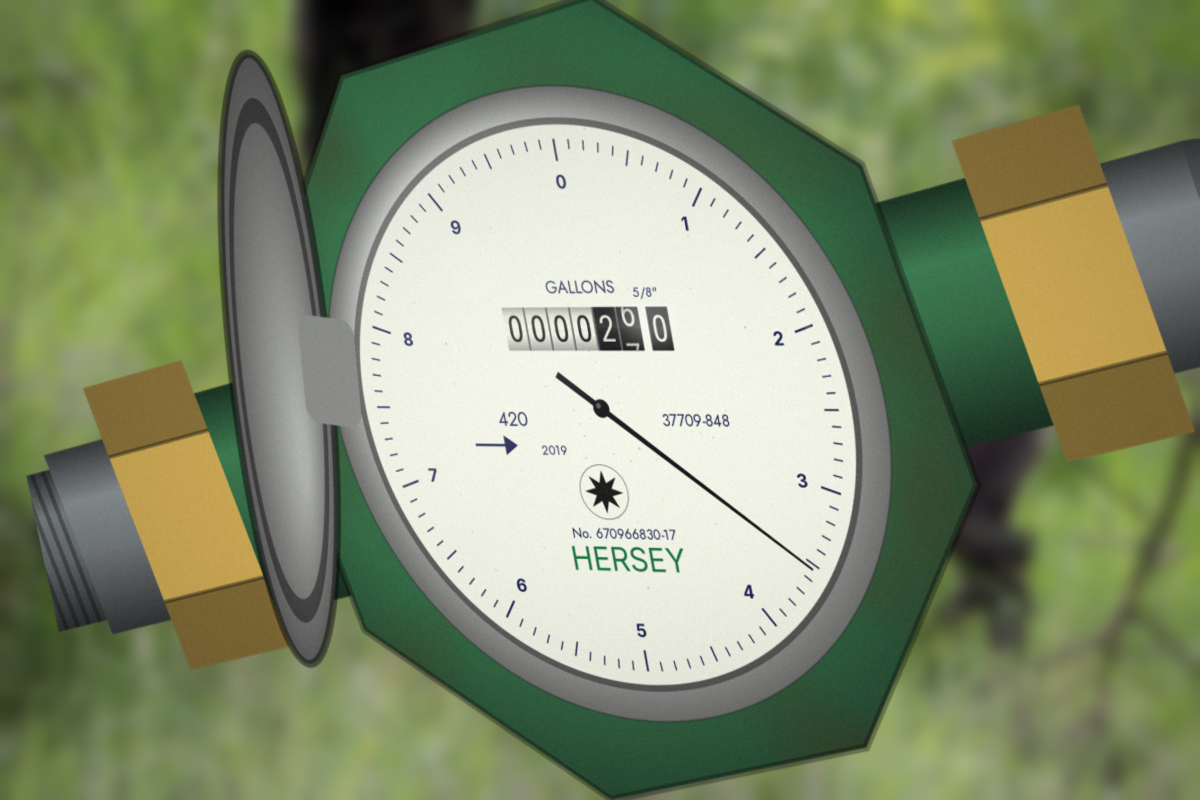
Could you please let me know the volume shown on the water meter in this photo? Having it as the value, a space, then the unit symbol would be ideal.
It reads 263.5 gal
